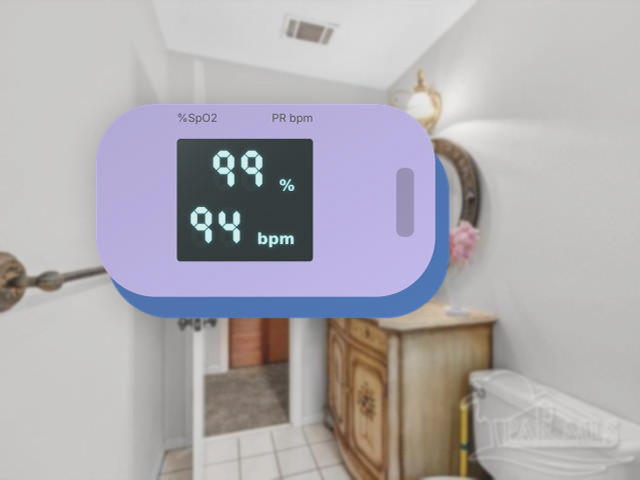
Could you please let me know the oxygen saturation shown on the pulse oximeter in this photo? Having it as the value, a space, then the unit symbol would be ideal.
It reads 99 %
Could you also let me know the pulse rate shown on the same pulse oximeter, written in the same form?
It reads 94 bpm
